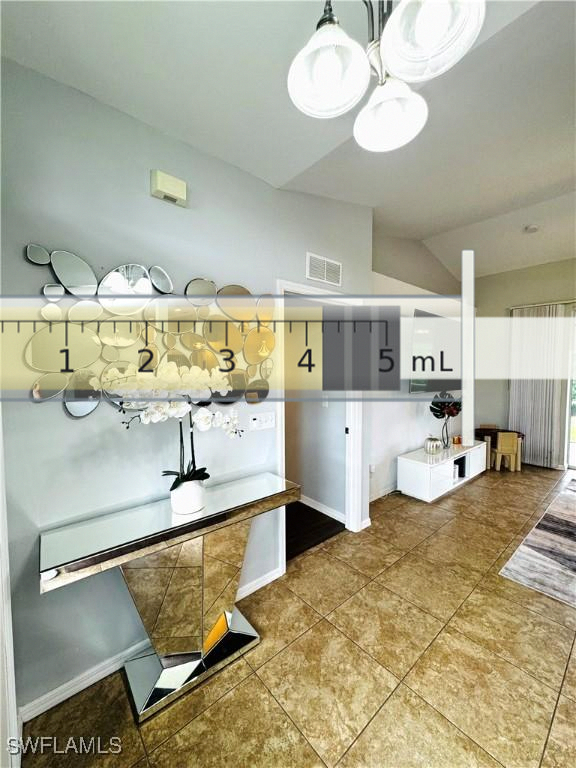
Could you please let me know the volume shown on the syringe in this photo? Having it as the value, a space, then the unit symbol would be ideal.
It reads 4.2 mL
